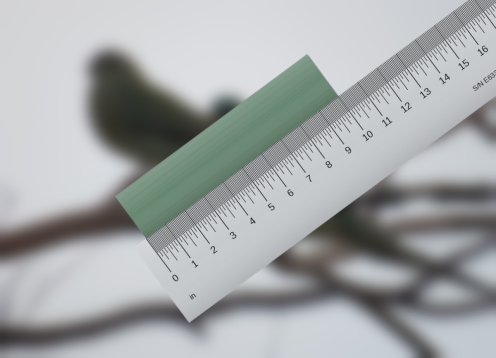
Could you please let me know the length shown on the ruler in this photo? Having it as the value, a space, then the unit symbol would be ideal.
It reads 10 in
